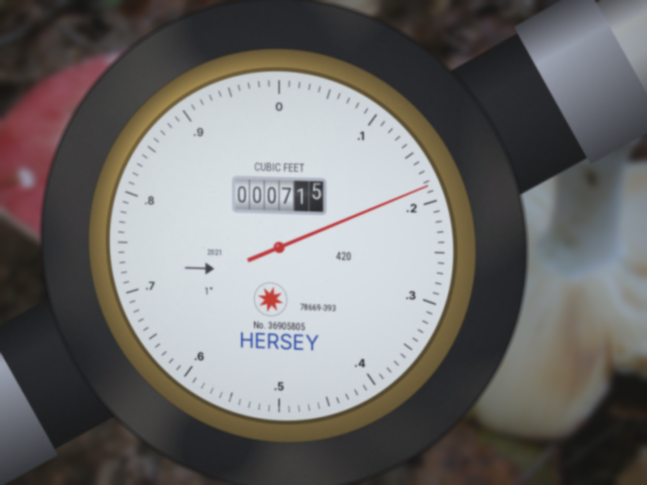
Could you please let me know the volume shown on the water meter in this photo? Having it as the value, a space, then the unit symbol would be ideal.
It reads 715.18 ft³
